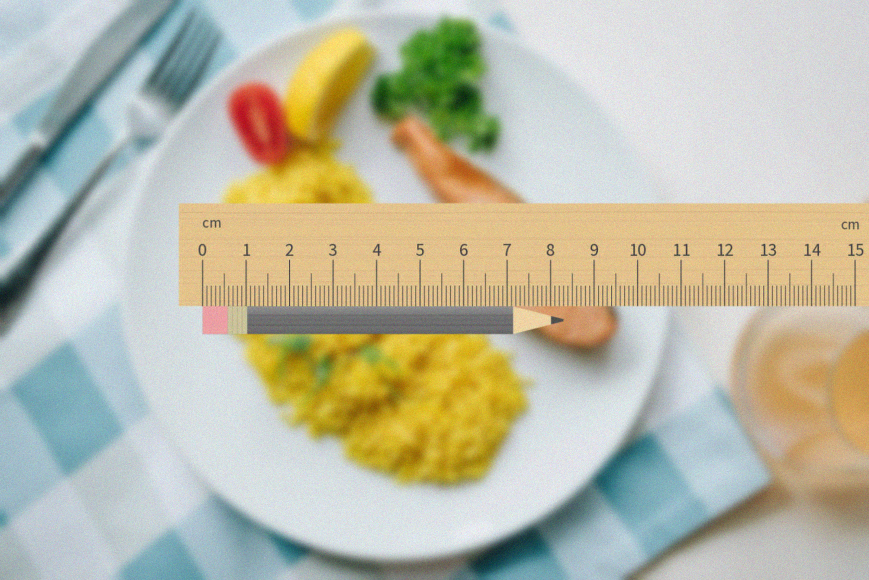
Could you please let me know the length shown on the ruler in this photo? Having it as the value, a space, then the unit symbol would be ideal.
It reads 8.3 cm
